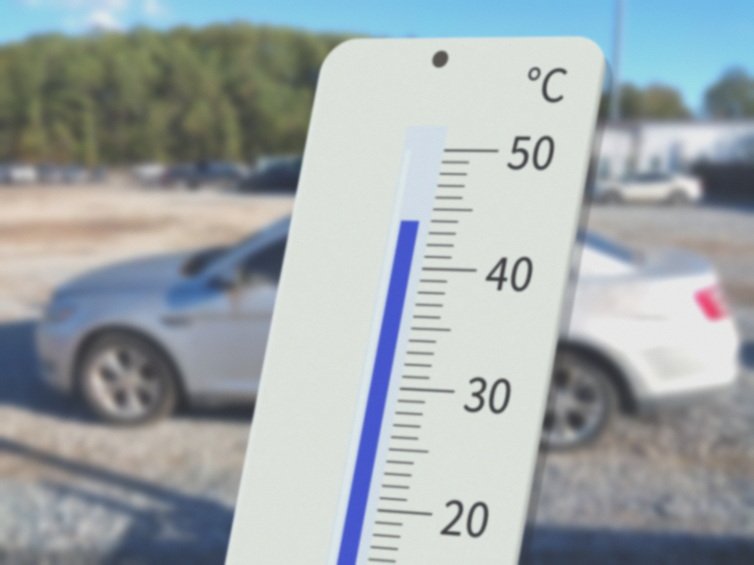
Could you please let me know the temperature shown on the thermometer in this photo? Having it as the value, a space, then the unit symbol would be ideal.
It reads 44 °C
